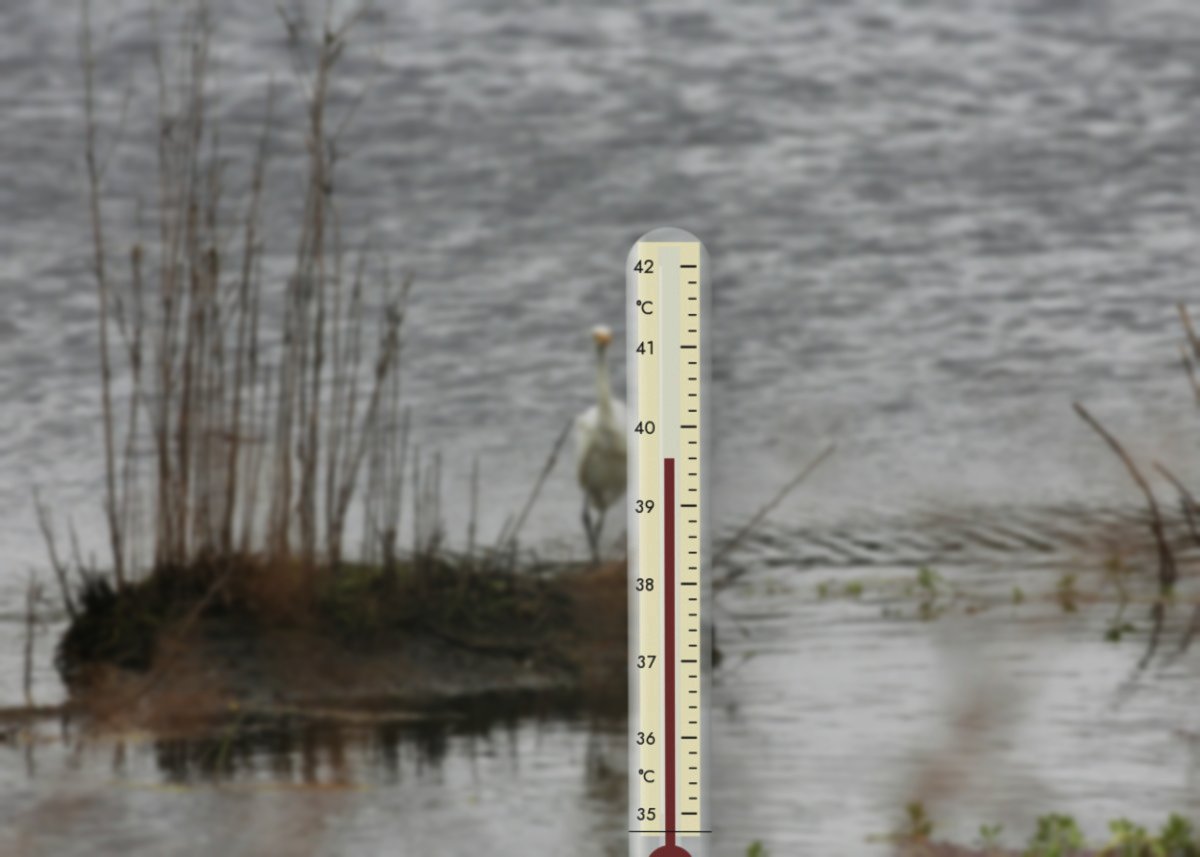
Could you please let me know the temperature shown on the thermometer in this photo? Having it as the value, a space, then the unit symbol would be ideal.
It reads 39.6 °C
